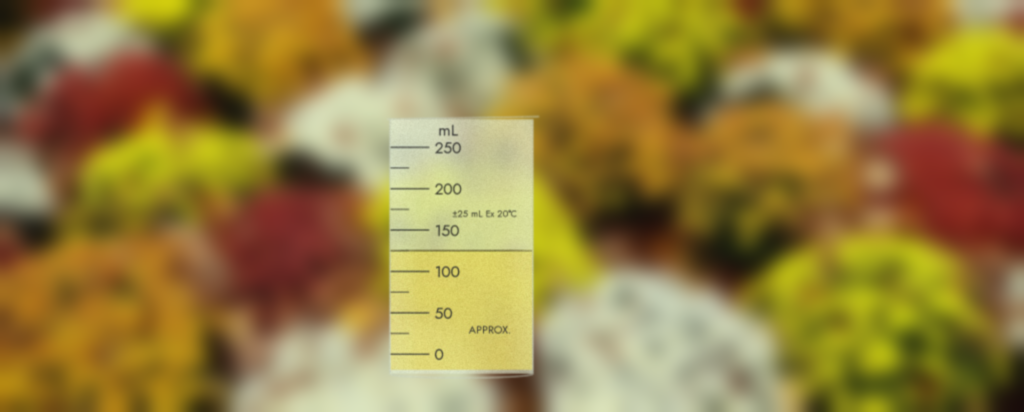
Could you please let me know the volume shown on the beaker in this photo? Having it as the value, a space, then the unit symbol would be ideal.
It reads 125 mL
